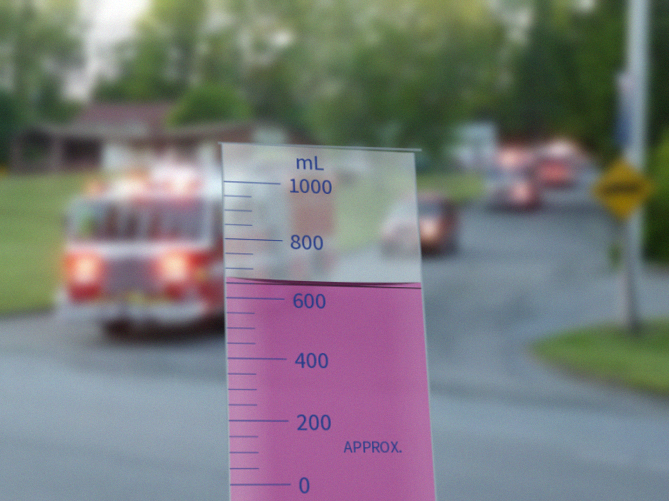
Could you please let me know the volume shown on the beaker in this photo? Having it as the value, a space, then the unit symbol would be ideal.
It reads 650 mL
